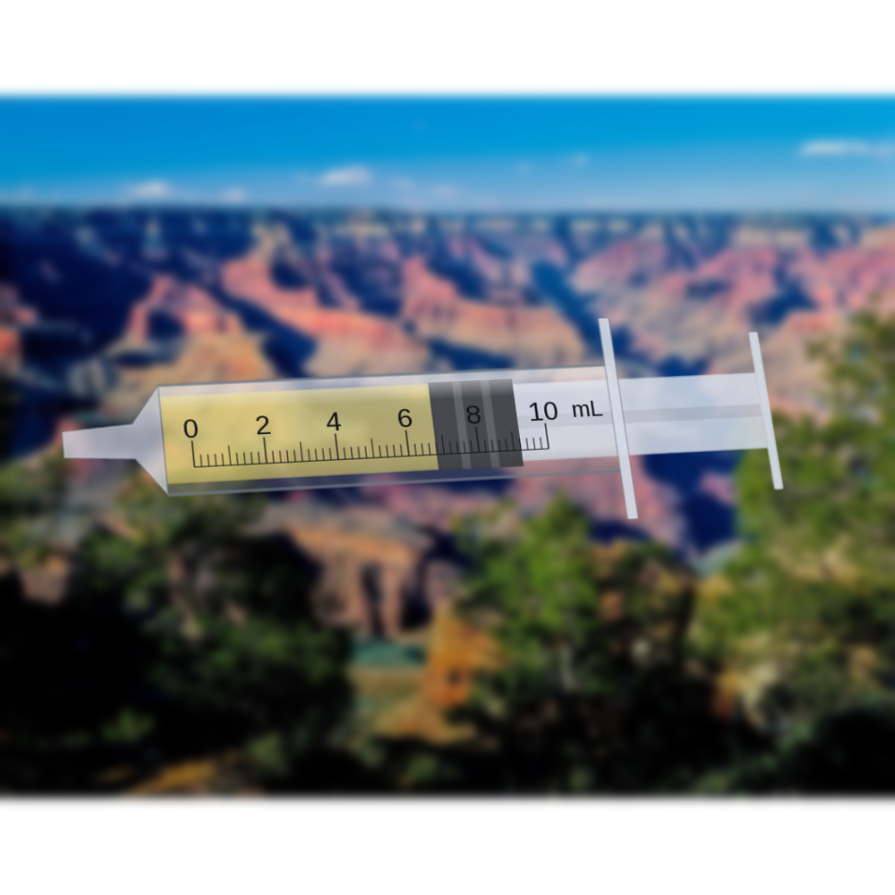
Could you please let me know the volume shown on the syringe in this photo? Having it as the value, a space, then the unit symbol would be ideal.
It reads 6.8 mL
